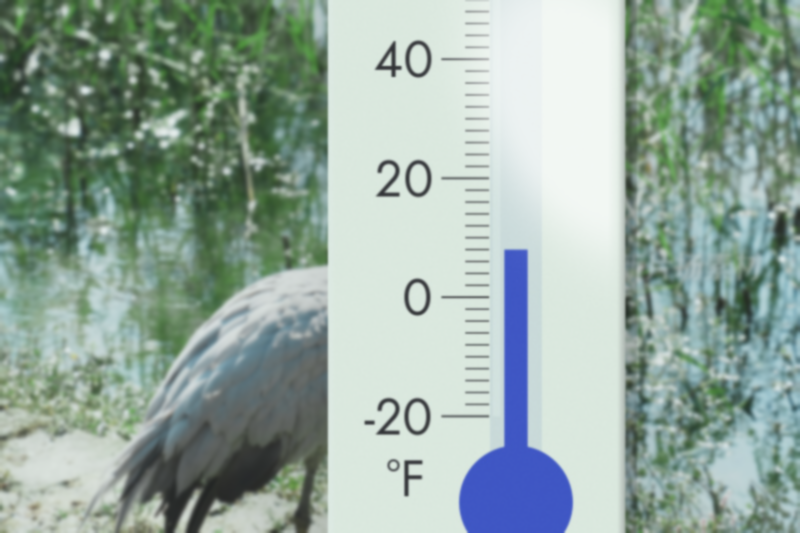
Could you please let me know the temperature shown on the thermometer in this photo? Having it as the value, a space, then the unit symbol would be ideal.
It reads 8 °F
